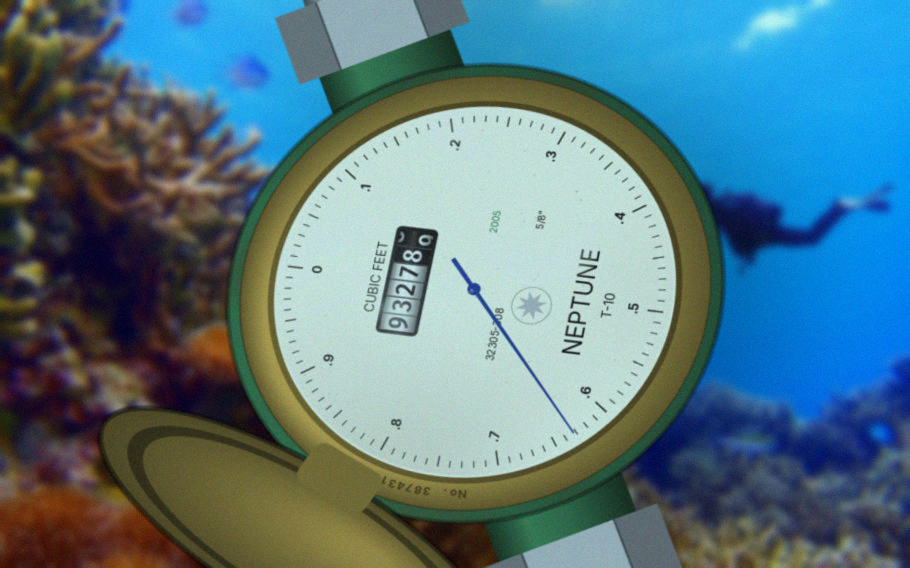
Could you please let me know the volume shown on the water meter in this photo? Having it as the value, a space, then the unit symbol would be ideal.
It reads 932788.63 ft³
